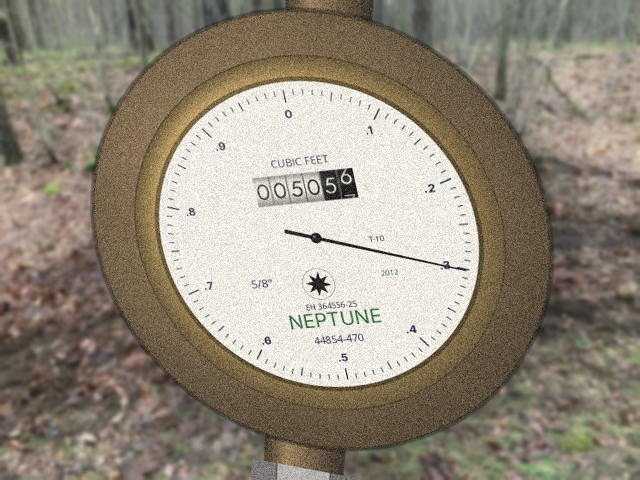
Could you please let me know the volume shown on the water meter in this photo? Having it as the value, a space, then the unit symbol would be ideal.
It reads 5056.30 ft³
